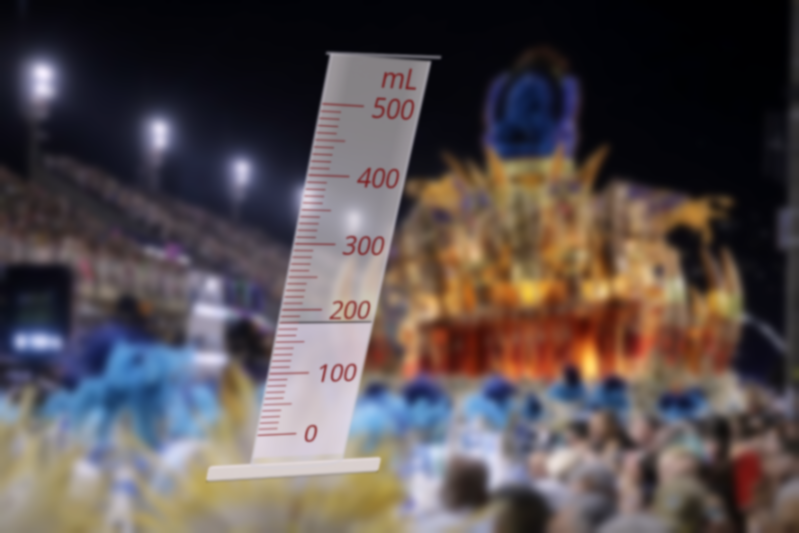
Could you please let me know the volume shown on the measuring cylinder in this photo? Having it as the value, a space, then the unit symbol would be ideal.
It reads 180 mL
